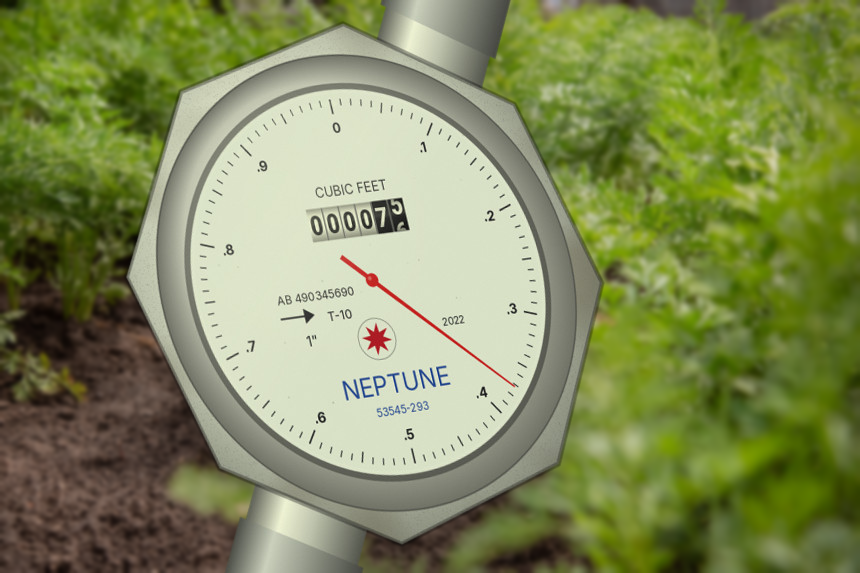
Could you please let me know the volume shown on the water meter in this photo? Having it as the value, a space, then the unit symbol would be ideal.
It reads 75.37 ft³
